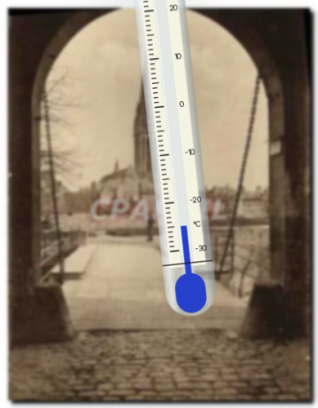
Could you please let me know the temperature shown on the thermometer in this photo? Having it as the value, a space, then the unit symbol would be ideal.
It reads -25 °C
